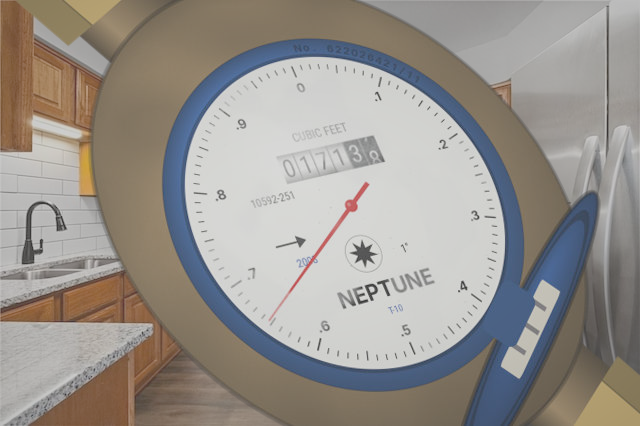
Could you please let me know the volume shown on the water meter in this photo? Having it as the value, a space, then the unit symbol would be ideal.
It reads 17137.65 ft³
